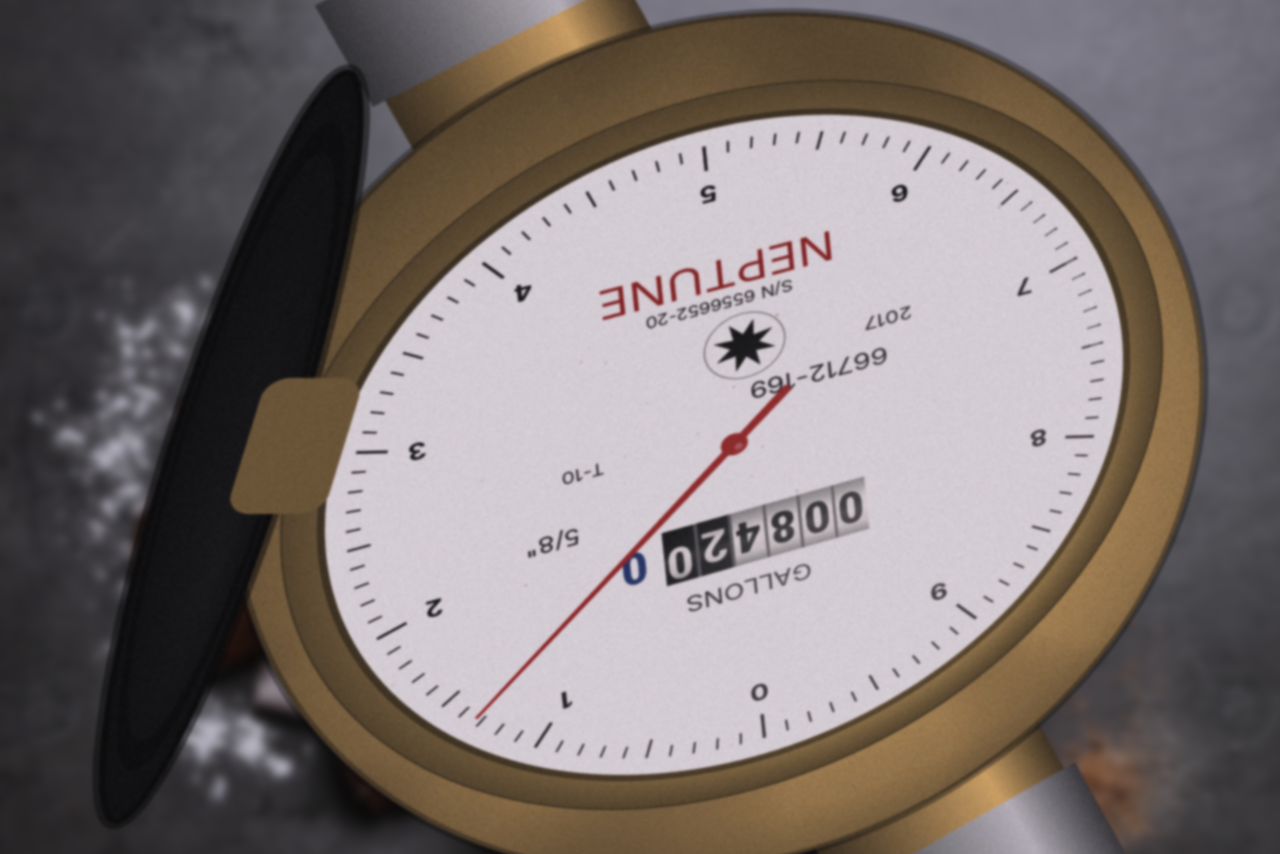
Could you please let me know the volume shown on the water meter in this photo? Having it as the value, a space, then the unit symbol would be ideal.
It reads 84201.3 gal
